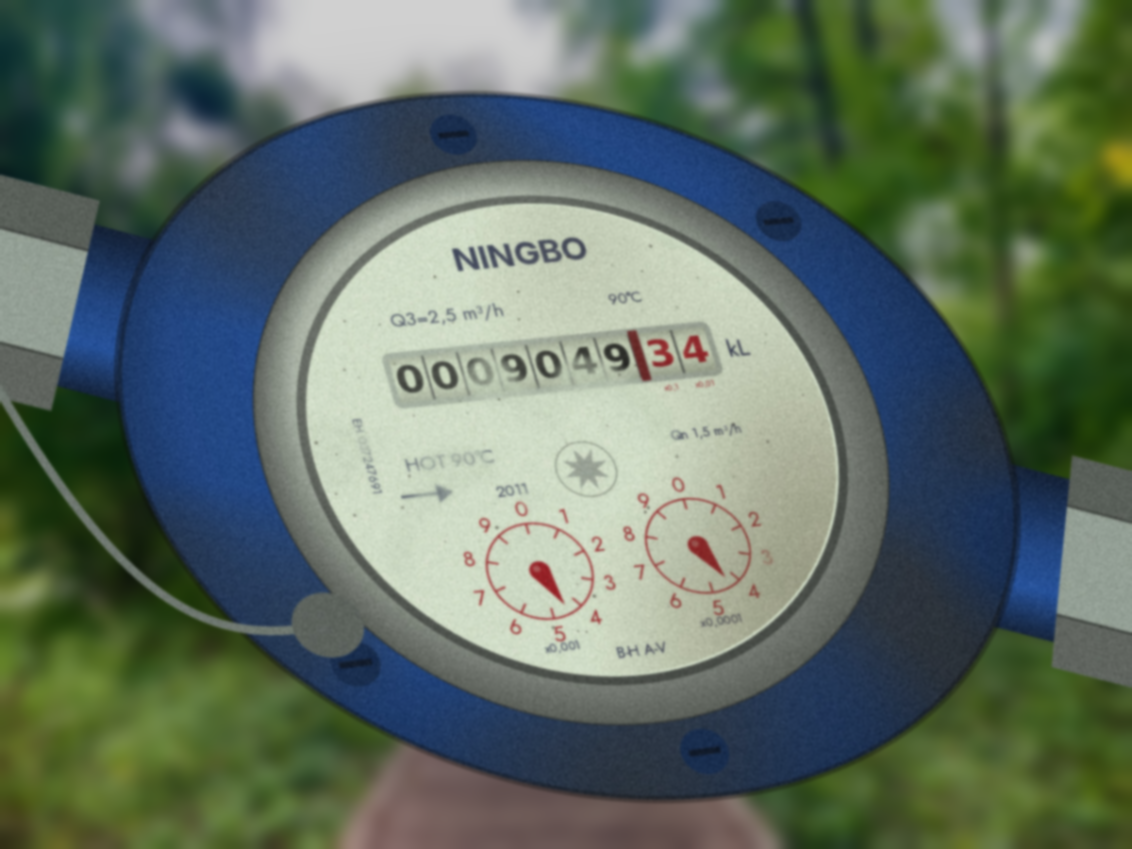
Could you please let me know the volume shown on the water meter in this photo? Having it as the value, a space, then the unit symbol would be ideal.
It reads 9049.3444 kL
